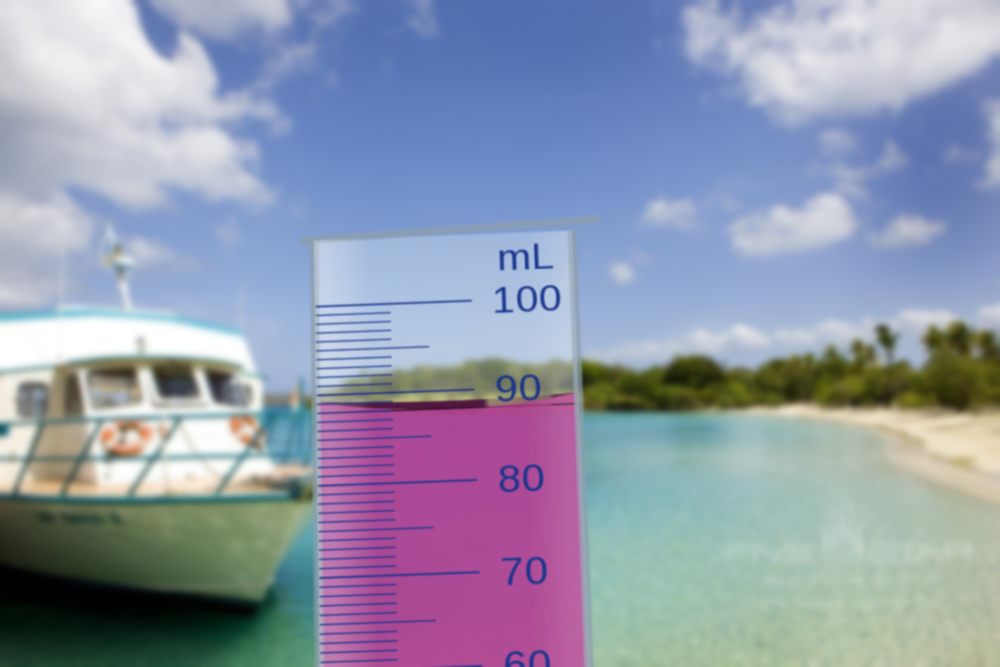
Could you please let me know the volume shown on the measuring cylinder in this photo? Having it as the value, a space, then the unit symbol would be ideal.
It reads 88 mL
